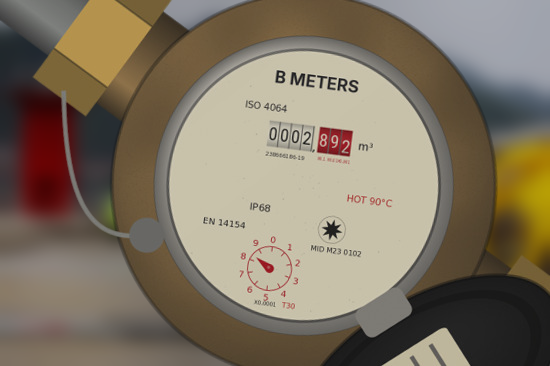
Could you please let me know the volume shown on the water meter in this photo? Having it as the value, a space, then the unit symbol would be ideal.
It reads 2.8918 m³
